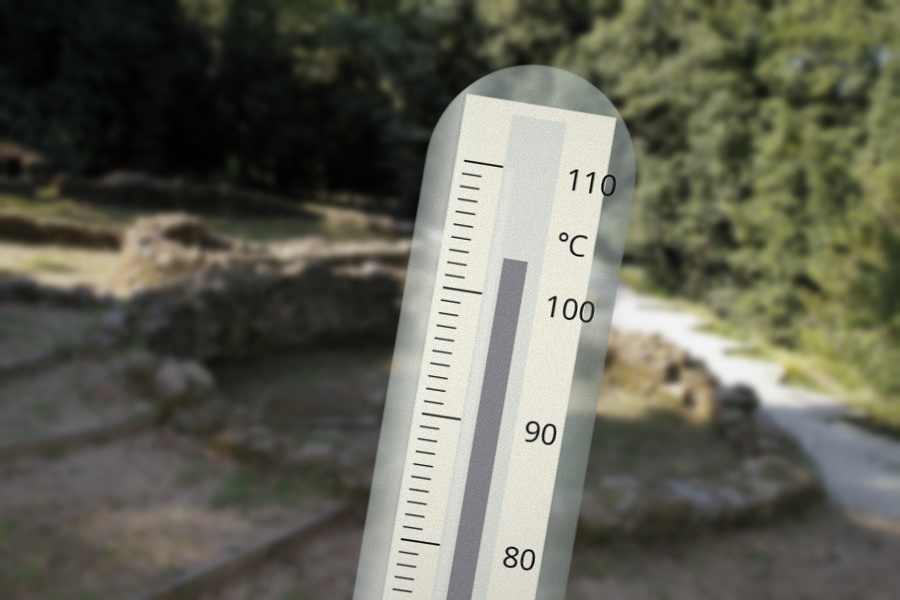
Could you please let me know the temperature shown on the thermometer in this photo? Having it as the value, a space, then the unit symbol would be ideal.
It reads 103 °C
